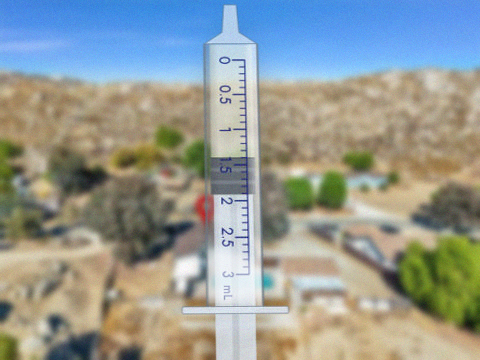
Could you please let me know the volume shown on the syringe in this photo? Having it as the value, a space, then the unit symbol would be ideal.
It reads 1.4 mL
